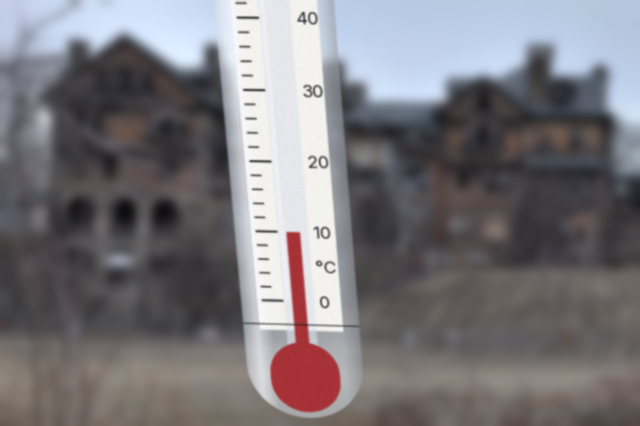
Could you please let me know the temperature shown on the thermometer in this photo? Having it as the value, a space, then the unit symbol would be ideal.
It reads 10 °C
